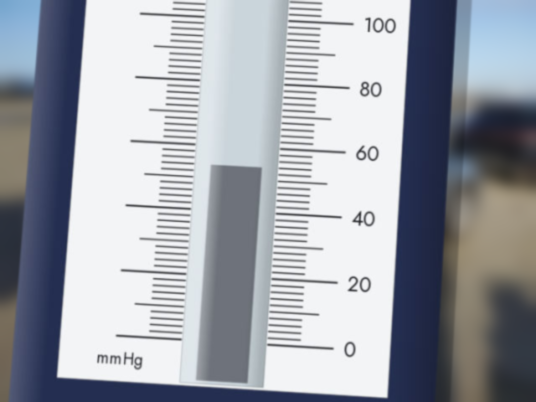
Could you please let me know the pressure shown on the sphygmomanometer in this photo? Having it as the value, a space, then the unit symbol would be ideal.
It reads 54 mmHg
